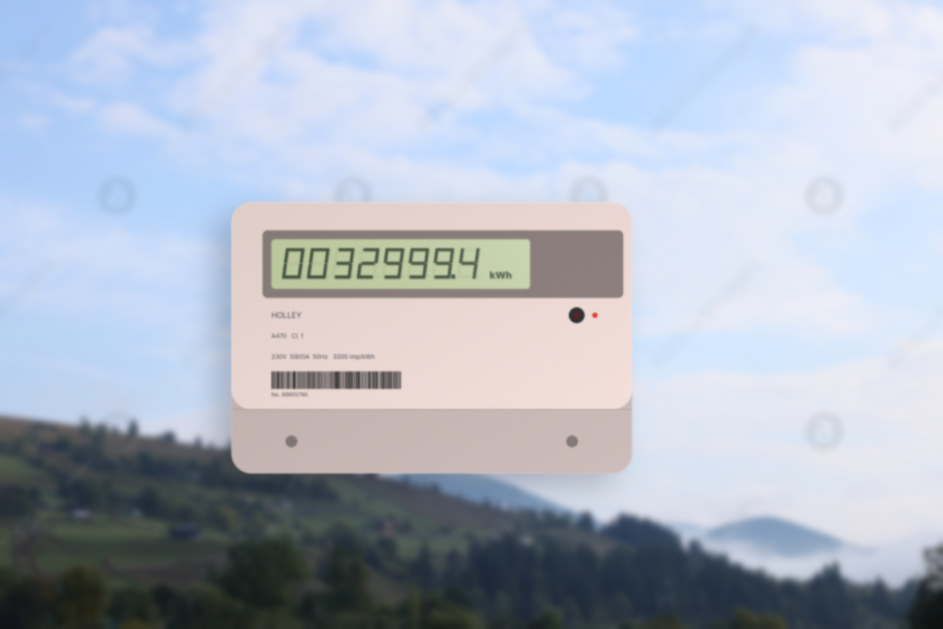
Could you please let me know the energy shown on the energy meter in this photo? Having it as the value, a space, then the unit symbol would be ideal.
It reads 32999.4 kWh
